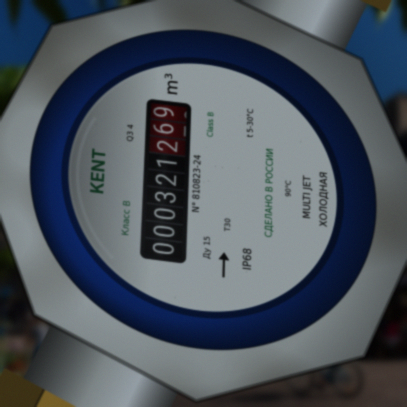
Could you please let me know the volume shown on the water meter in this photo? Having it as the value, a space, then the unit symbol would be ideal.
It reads 321.269 m³
